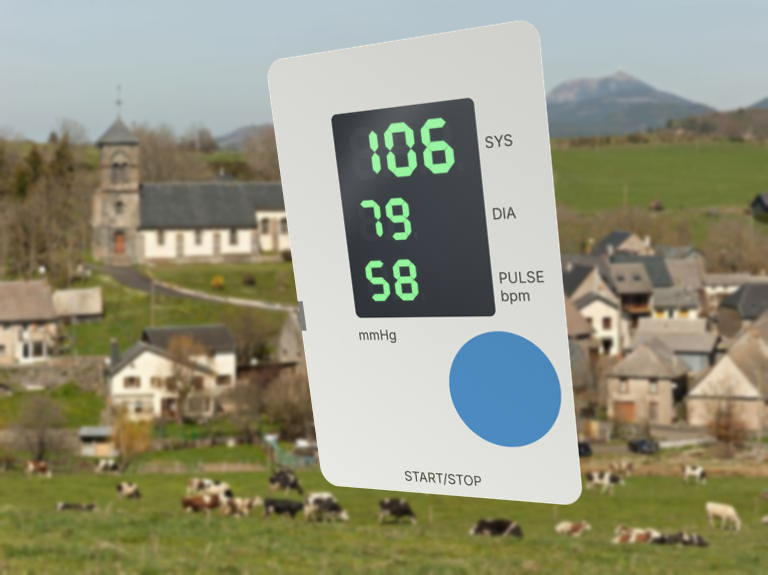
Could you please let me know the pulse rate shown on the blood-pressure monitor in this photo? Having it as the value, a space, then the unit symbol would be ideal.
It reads 58 bpm
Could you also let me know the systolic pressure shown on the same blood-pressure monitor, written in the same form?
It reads 106 mmHg
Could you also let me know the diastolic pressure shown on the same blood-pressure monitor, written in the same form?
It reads 79 mmHg
